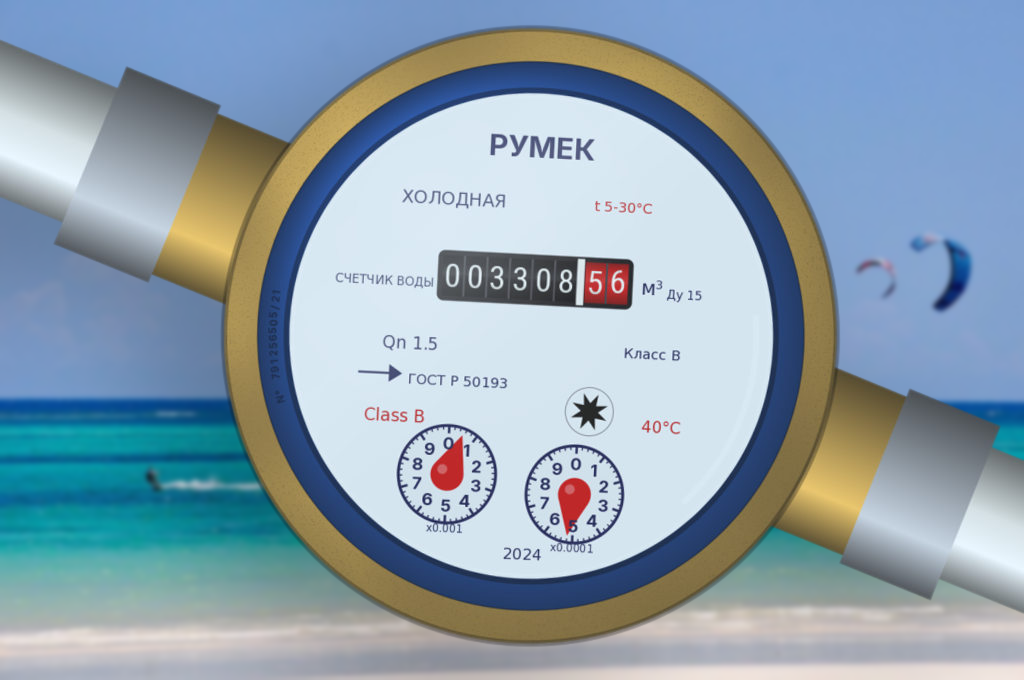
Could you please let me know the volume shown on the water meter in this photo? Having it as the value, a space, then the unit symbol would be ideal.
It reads 3308.5605 m³
